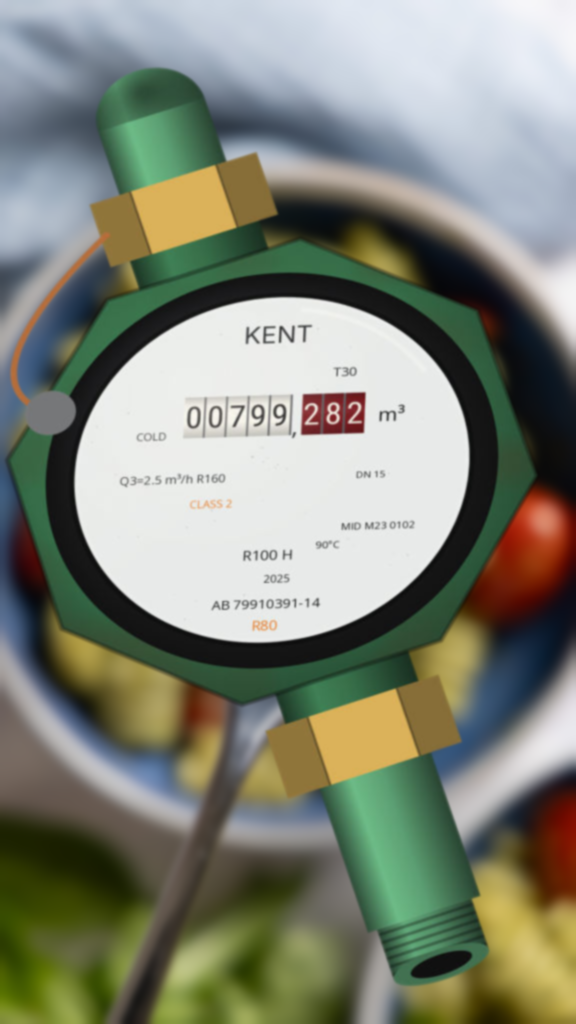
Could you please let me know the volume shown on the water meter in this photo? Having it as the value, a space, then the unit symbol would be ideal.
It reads 799.282 m³
